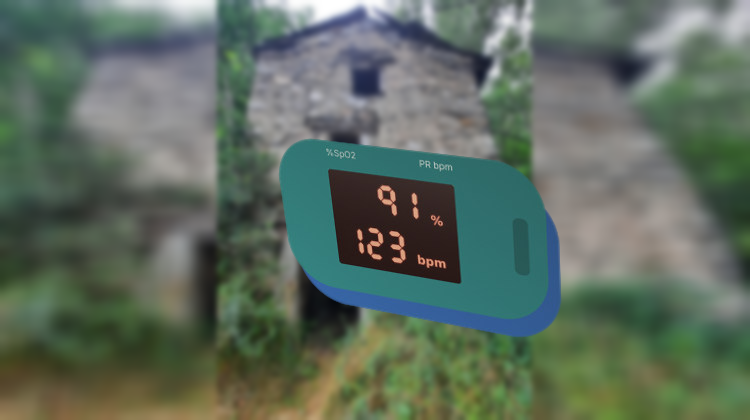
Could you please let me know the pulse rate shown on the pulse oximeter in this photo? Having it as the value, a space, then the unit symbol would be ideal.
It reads 123 bpm
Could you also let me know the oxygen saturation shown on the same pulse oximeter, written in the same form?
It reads 91 %
